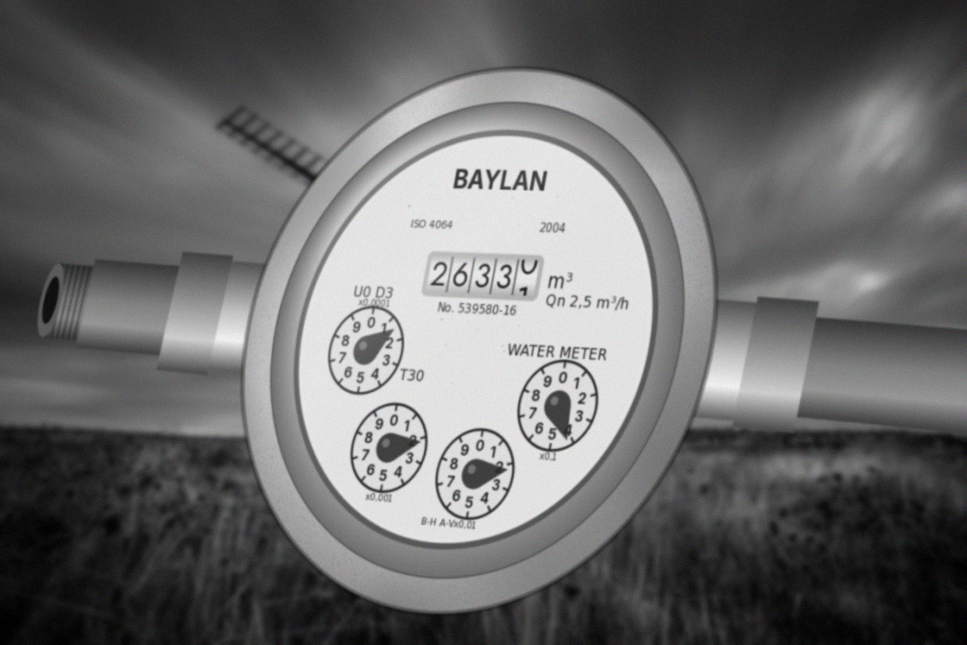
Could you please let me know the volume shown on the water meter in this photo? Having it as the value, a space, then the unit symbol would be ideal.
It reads 26330.4221 m³
